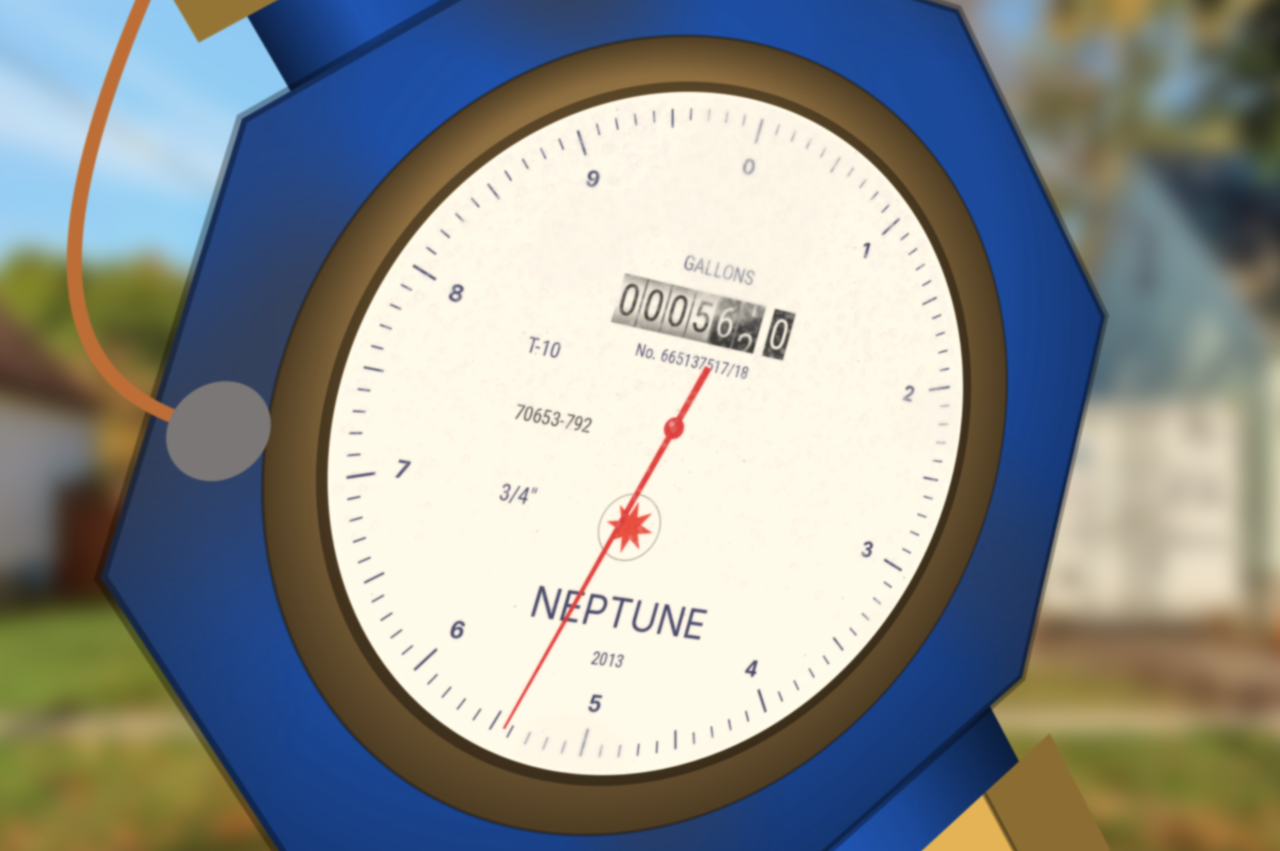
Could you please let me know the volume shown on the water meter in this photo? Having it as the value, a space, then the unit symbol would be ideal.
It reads 5615.4 gal
